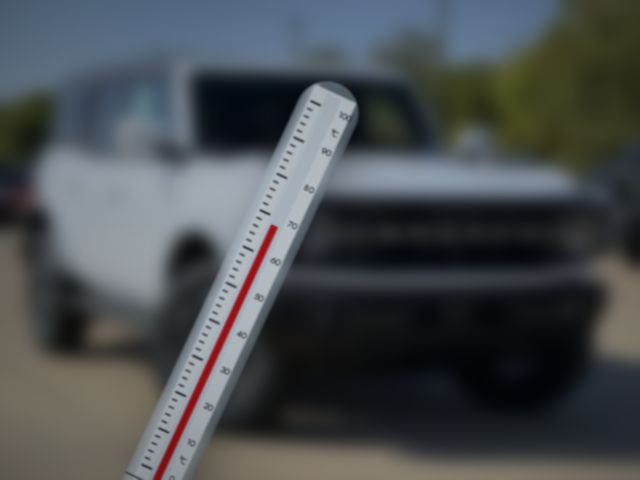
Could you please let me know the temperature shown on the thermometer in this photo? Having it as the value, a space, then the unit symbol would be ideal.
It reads 68 °C
